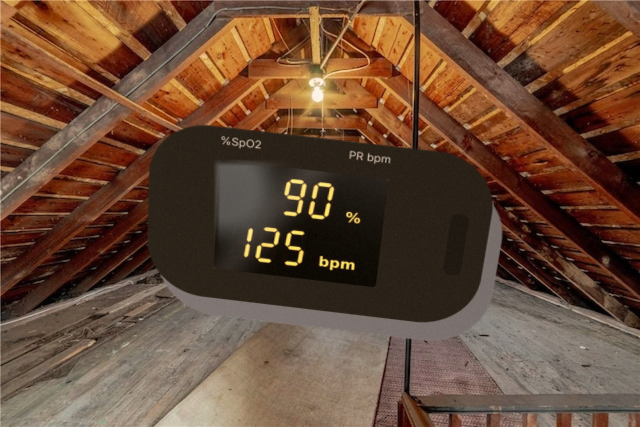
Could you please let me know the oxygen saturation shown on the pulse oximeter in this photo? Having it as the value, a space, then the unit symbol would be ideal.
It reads 90 %
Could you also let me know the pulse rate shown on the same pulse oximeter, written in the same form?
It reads 125 bpm
